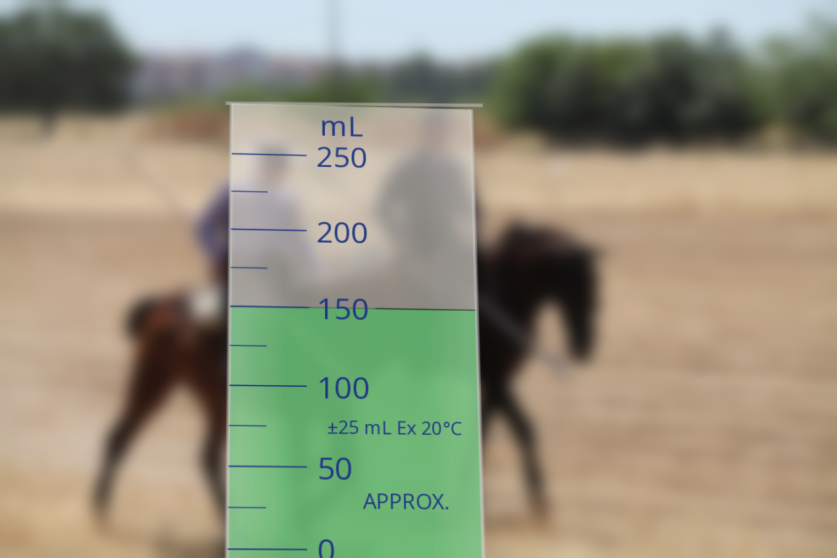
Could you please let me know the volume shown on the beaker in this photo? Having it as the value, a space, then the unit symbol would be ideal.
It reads 150 mL
